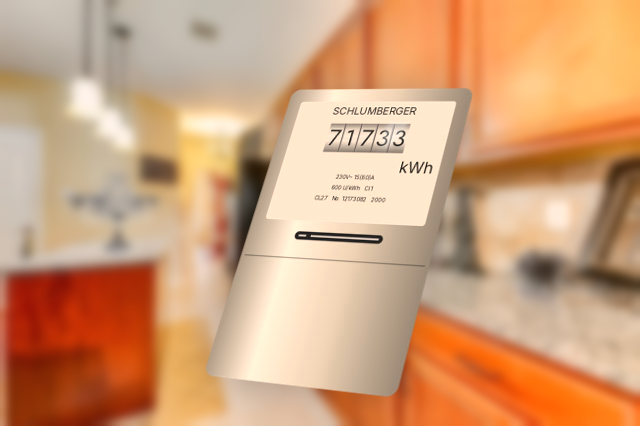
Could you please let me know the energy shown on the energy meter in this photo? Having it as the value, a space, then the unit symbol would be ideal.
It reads 71733 kWh
